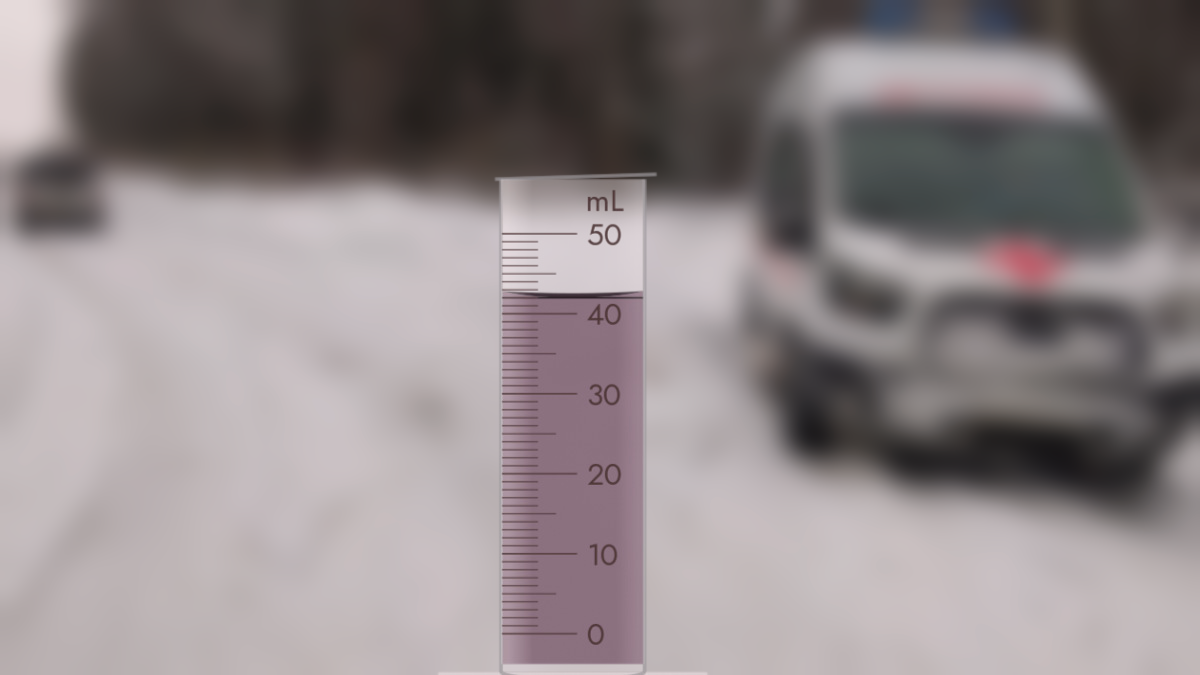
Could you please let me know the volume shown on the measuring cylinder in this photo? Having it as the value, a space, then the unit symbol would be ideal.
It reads 42 mL
